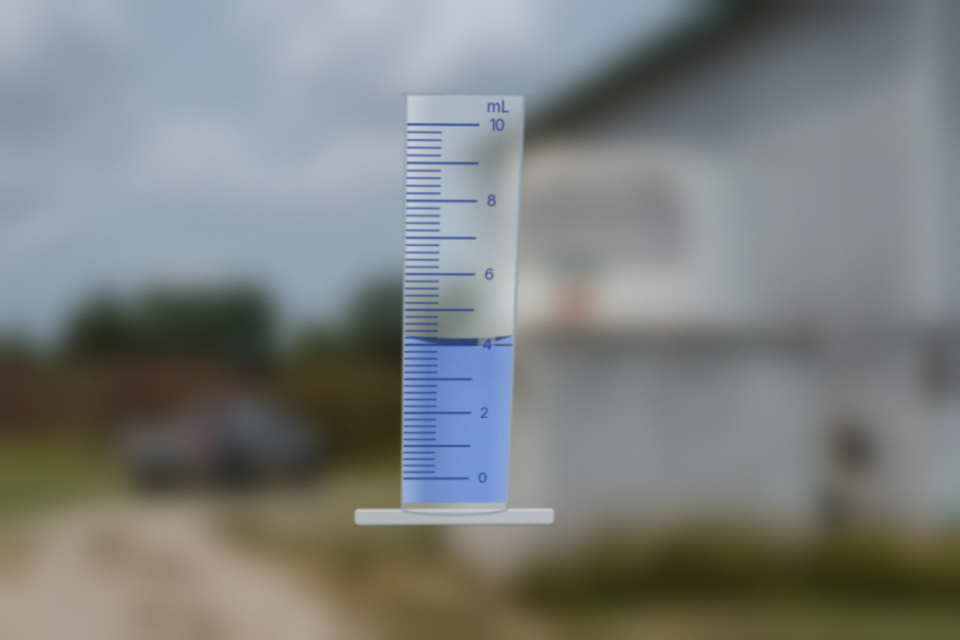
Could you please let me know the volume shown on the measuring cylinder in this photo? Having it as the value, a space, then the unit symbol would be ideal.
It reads 4 mL
